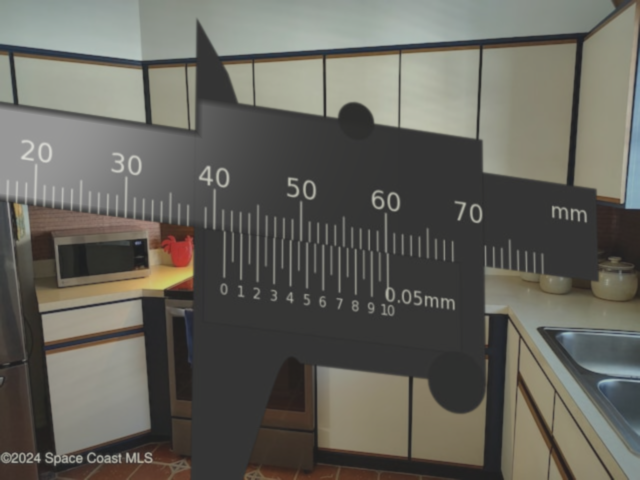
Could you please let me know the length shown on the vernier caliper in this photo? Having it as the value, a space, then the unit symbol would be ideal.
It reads 41.2 mm
